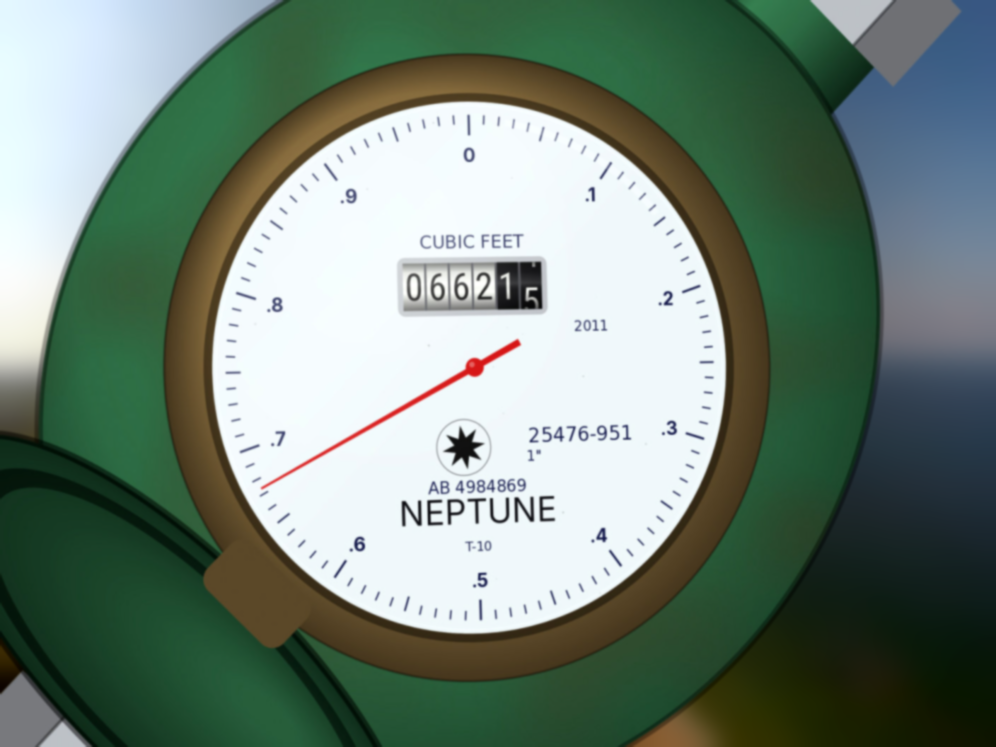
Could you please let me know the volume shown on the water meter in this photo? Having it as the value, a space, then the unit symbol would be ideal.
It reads 66214.67 ft³
